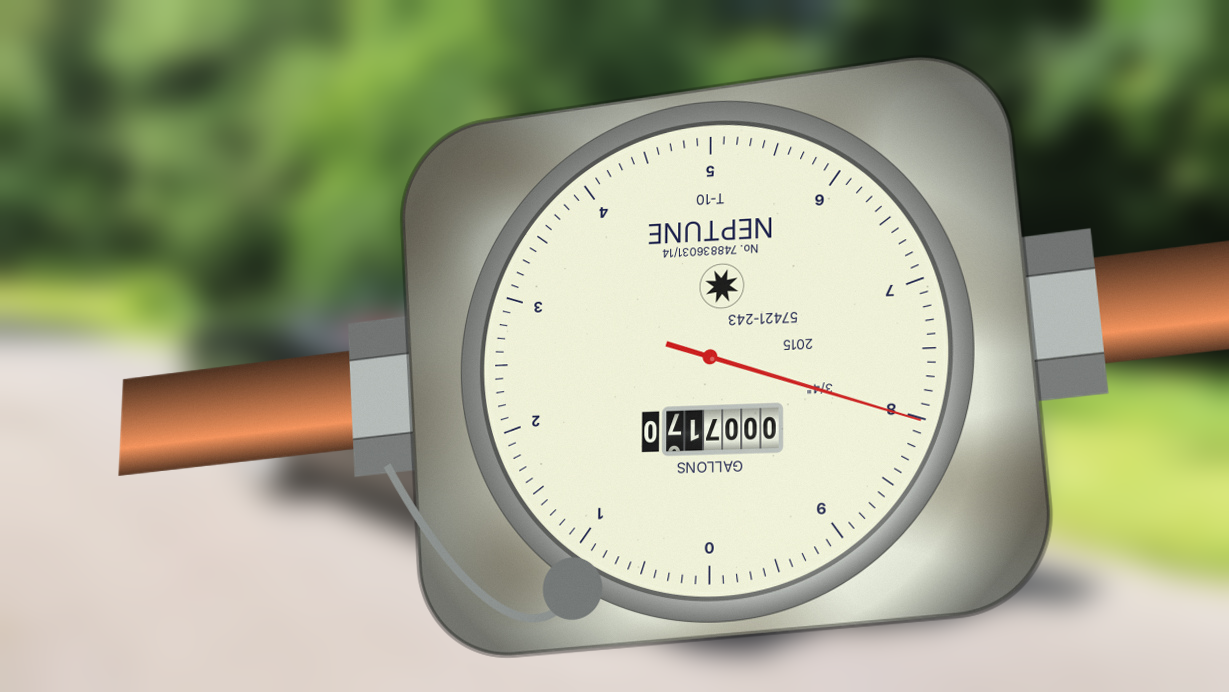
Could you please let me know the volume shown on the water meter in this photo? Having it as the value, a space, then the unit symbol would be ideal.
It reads 7168.0 gal
